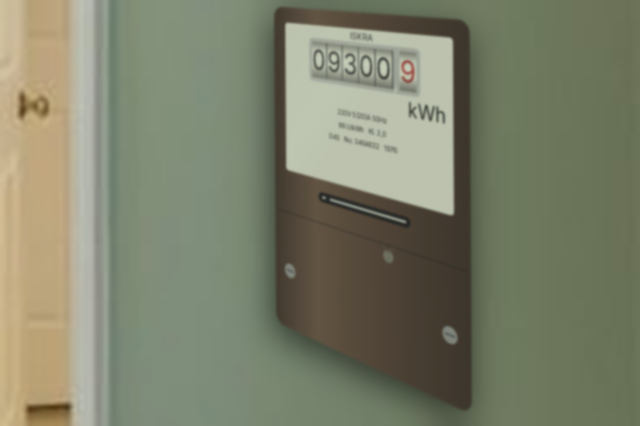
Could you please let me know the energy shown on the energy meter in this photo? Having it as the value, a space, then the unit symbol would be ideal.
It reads 9300.9 kWh
